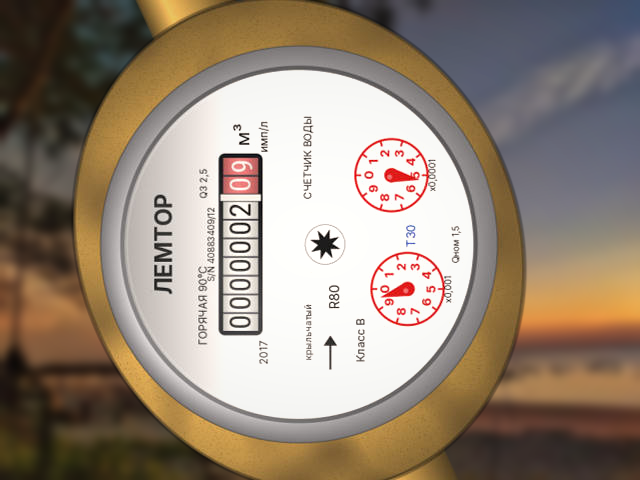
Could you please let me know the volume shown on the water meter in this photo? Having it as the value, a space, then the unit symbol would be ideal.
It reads 2.0895 m³
